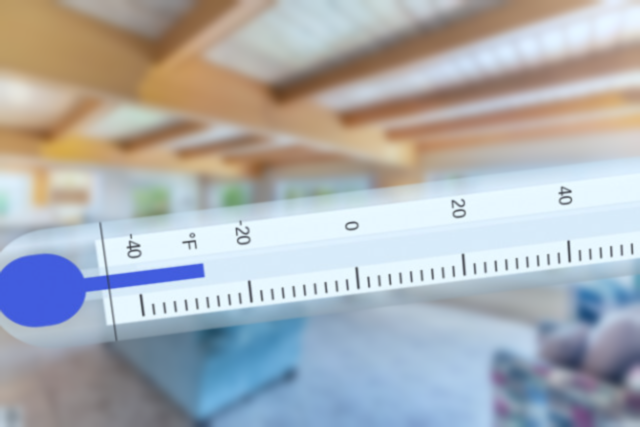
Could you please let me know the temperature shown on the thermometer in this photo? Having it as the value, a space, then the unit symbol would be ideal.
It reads -28 °F
